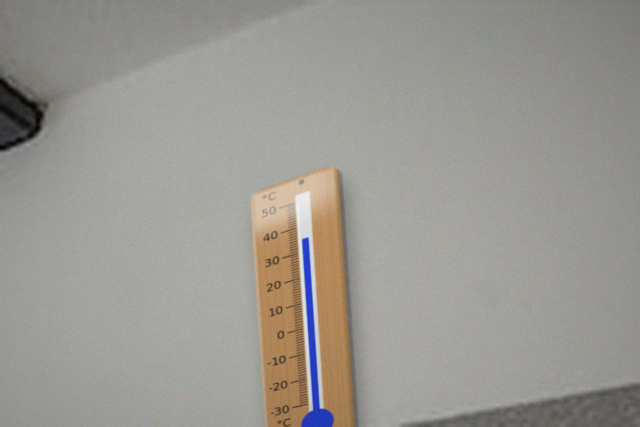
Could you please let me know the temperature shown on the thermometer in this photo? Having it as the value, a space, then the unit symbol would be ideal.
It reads 35 °C
